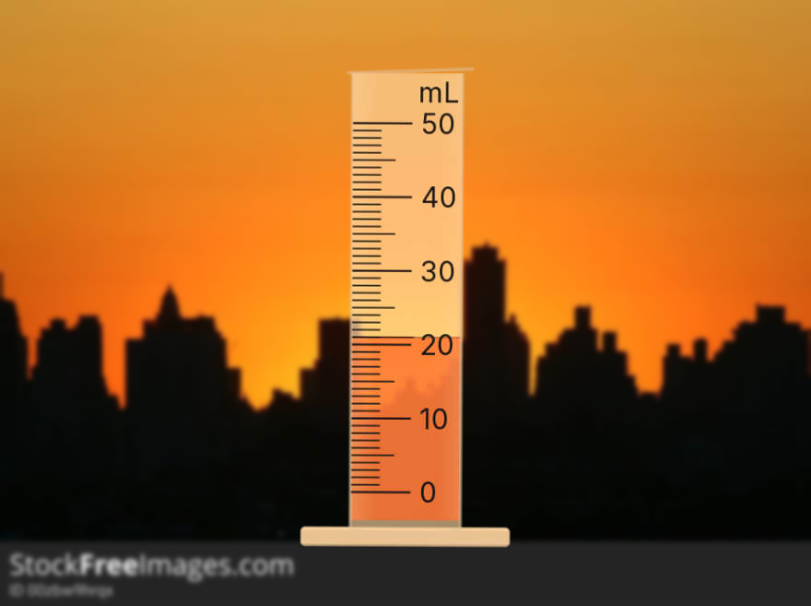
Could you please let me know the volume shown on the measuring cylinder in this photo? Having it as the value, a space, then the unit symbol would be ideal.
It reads 21 mL
